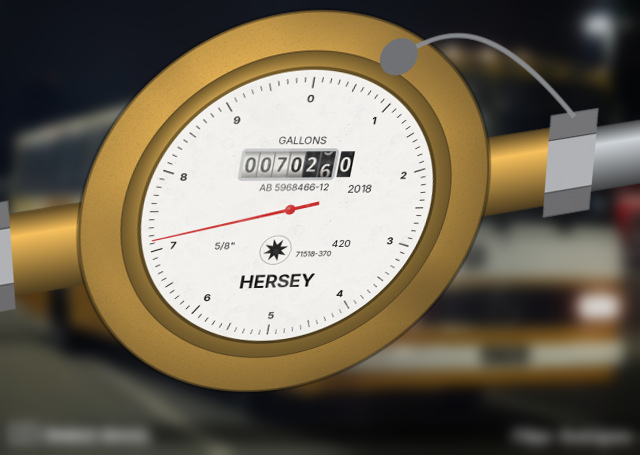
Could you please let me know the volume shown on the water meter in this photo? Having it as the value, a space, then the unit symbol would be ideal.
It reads 70257.1 gal
